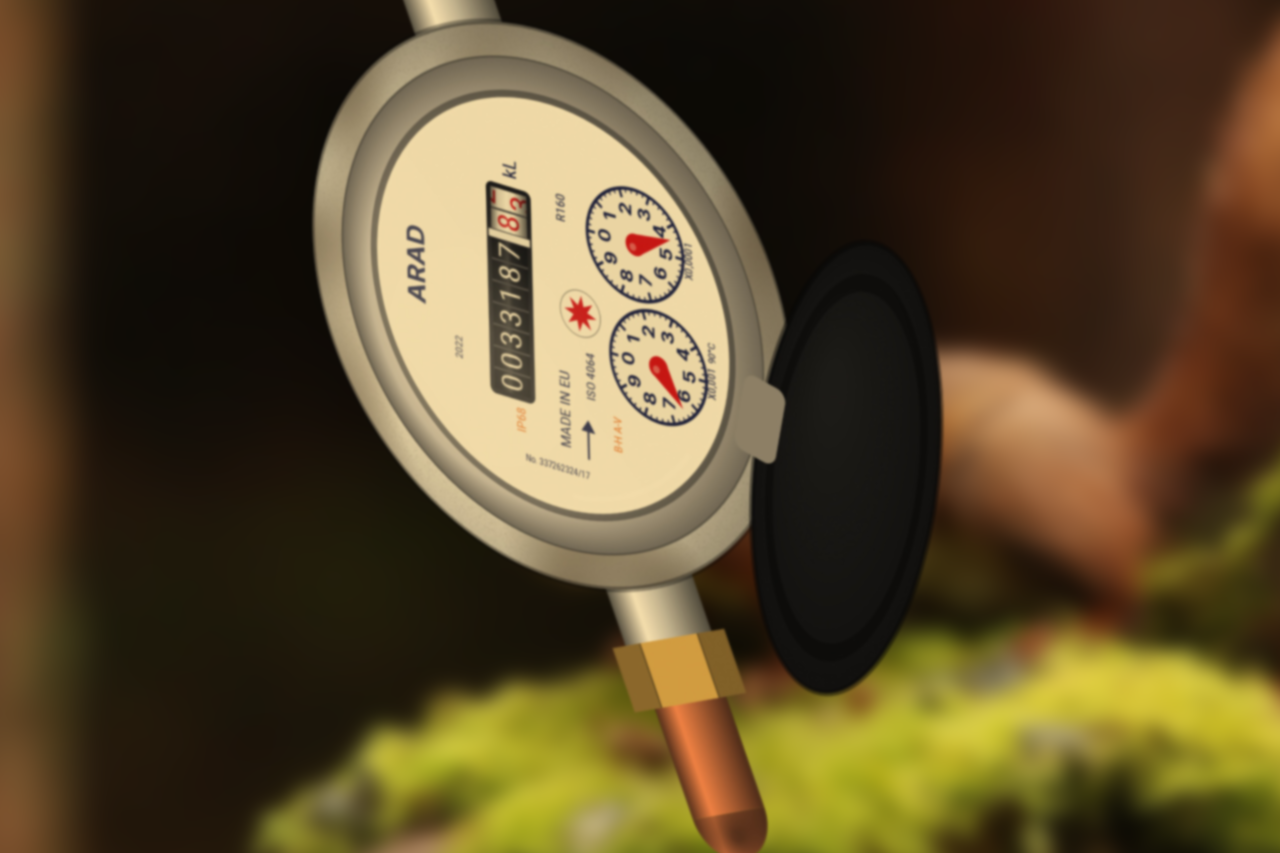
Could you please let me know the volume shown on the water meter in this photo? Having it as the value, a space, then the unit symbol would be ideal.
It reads 33187.8264 kL
